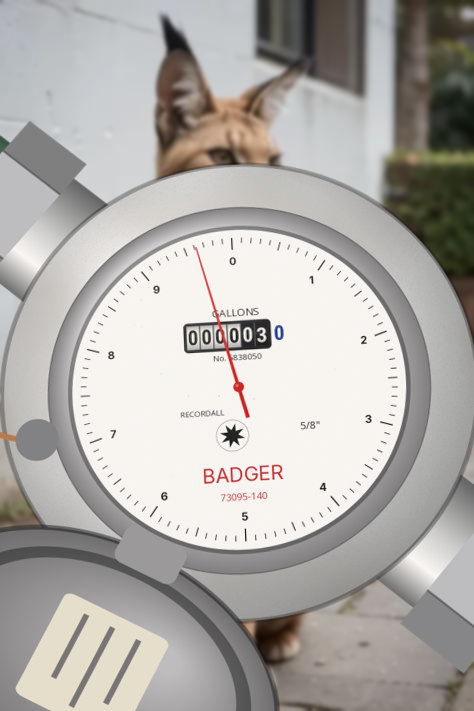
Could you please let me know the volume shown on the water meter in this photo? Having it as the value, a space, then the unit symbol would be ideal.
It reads 29.6 gal
